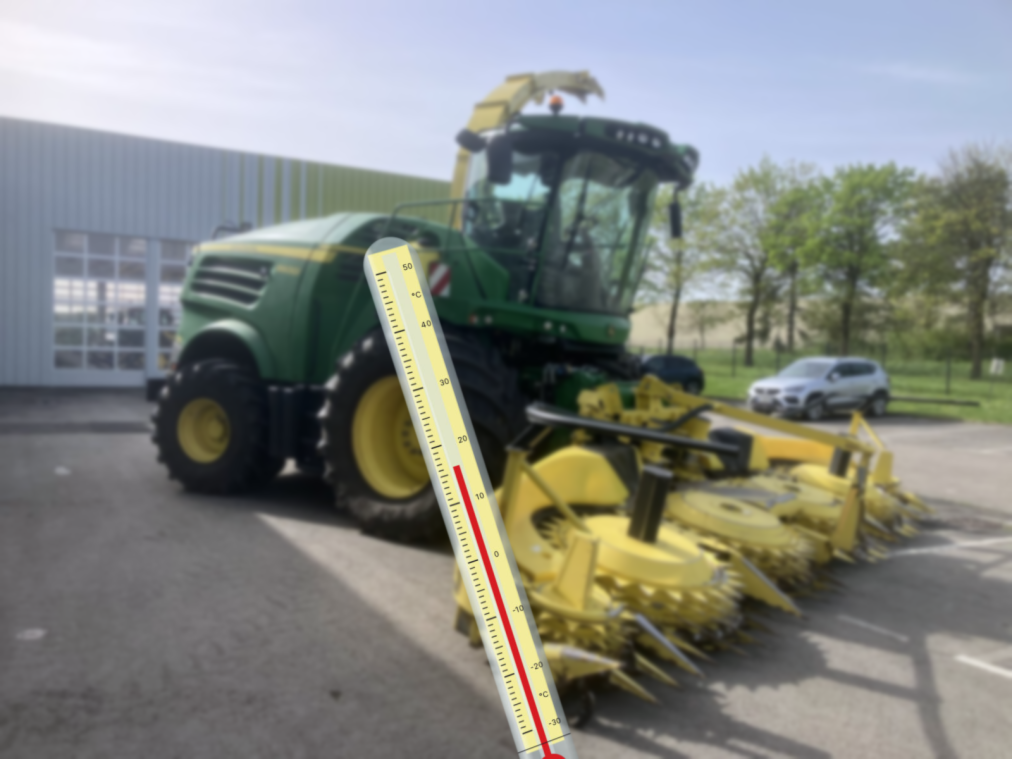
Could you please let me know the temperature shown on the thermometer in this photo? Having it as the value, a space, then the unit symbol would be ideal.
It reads 16 °C
